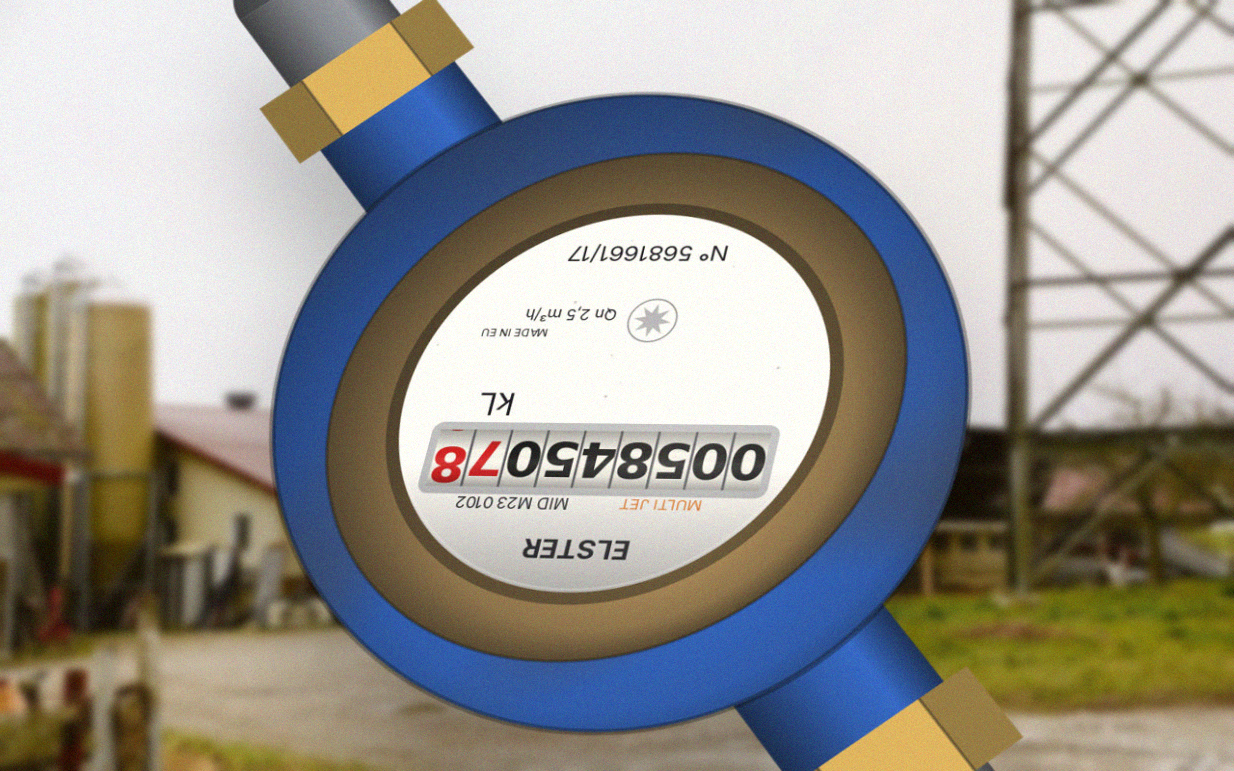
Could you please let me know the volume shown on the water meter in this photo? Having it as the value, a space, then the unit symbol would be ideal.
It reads 58450.78 kL
